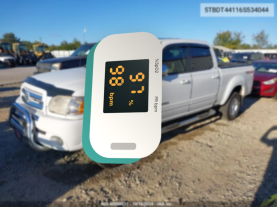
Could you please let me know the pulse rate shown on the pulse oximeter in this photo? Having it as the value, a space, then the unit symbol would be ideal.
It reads 98 bpm
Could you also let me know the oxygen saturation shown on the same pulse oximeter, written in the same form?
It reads 97 %
